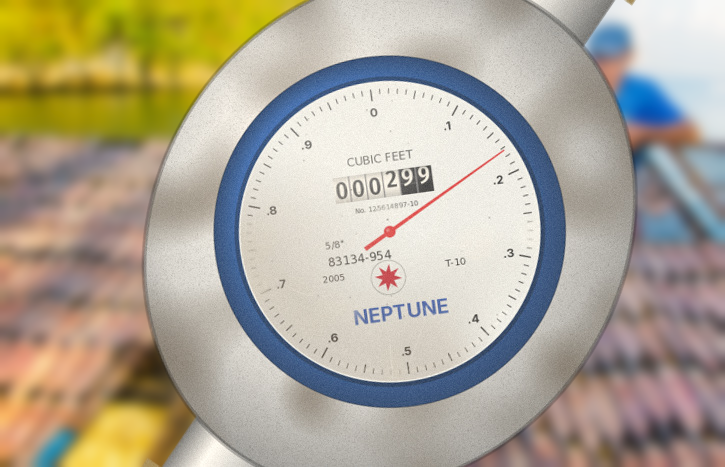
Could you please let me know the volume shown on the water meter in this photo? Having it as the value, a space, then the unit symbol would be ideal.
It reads 299.17 ft³
